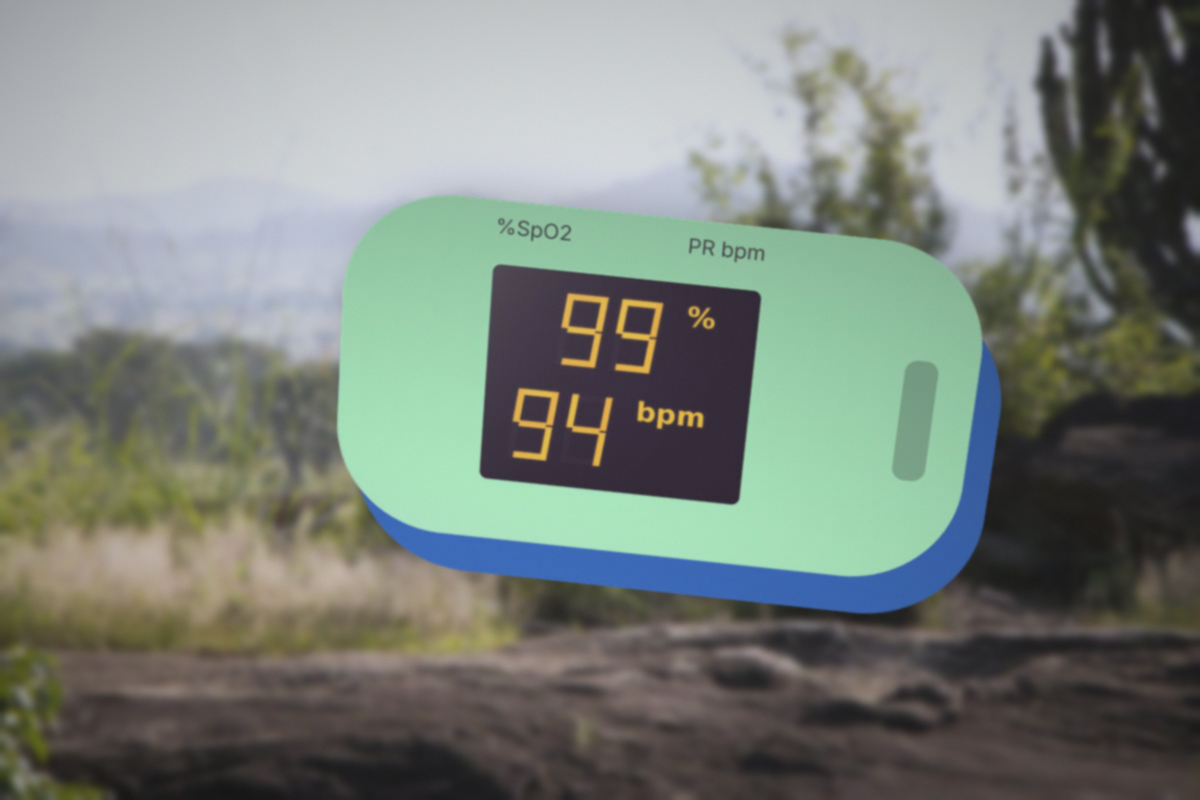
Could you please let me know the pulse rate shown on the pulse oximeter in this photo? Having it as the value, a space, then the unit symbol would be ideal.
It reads 94 bpm
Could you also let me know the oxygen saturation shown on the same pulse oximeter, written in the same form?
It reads 99 %
